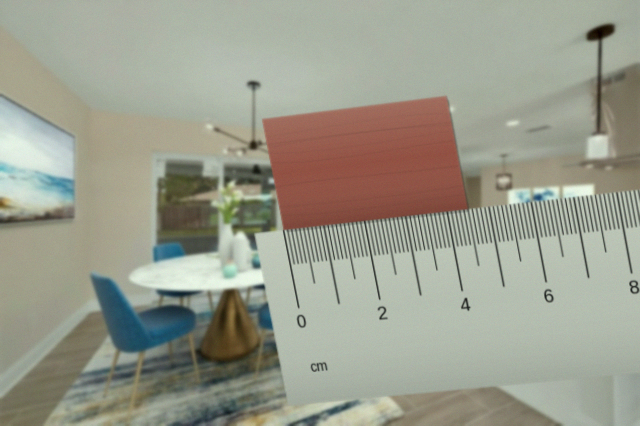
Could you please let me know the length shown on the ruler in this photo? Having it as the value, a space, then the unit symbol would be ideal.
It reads 4.5 cm
